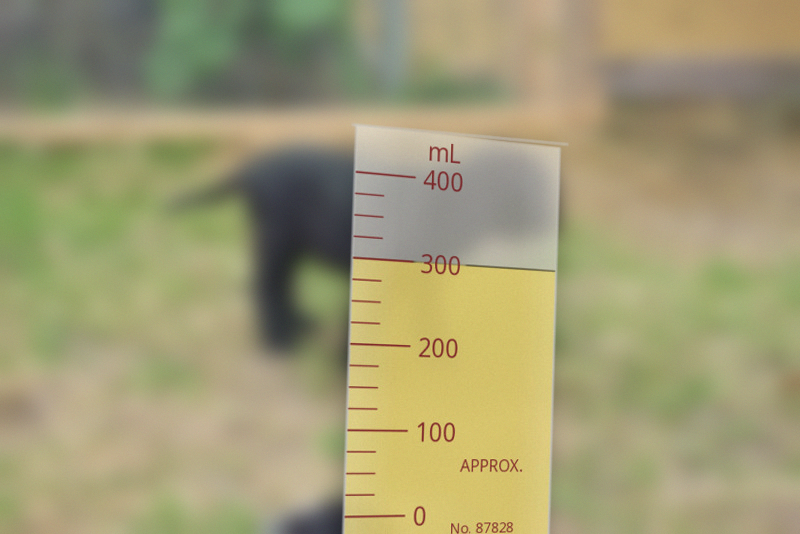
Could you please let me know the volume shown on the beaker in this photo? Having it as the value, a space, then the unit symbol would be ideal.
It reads 300 mL
